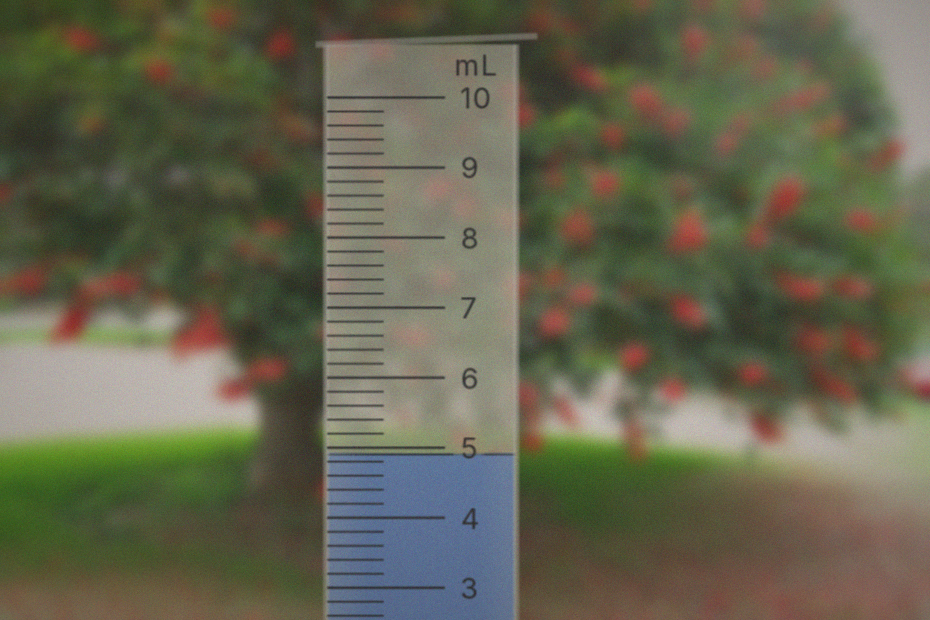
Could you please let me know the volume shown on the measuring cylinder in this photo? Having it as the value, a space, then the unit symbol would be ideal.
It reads 4.9 mL
